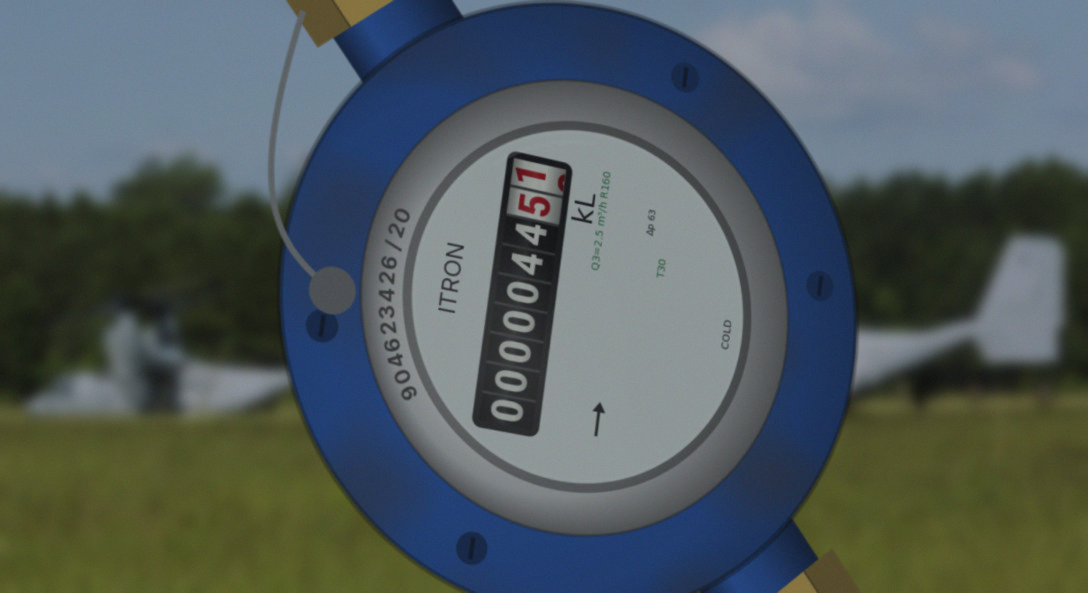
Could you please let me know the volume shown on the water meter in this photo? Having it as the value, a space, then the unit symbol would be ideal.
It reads 44.51 kL
